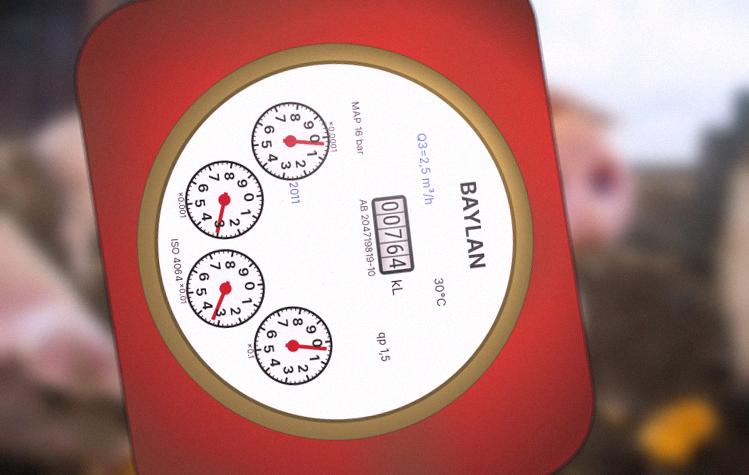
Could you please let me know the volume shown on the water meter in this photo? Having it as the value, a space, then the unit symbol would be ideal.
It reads 764.0330 kL
